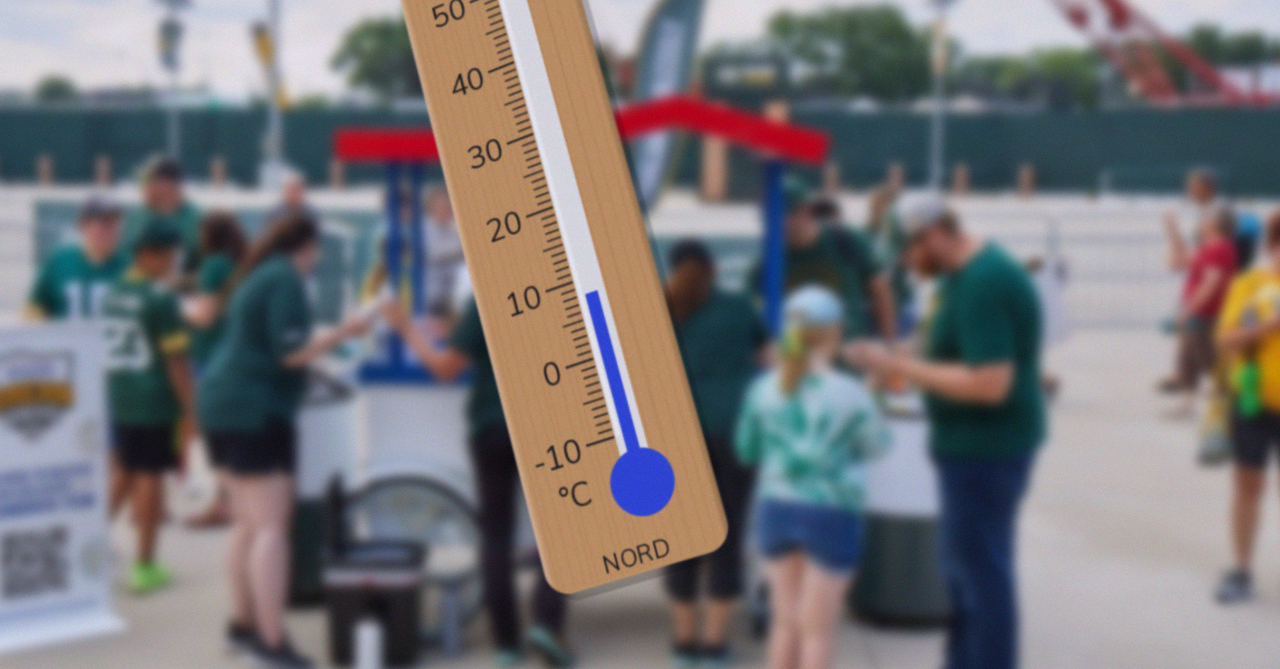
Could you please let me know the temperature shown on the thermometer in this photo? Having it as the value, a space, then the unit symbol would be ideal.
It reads 8 °C
